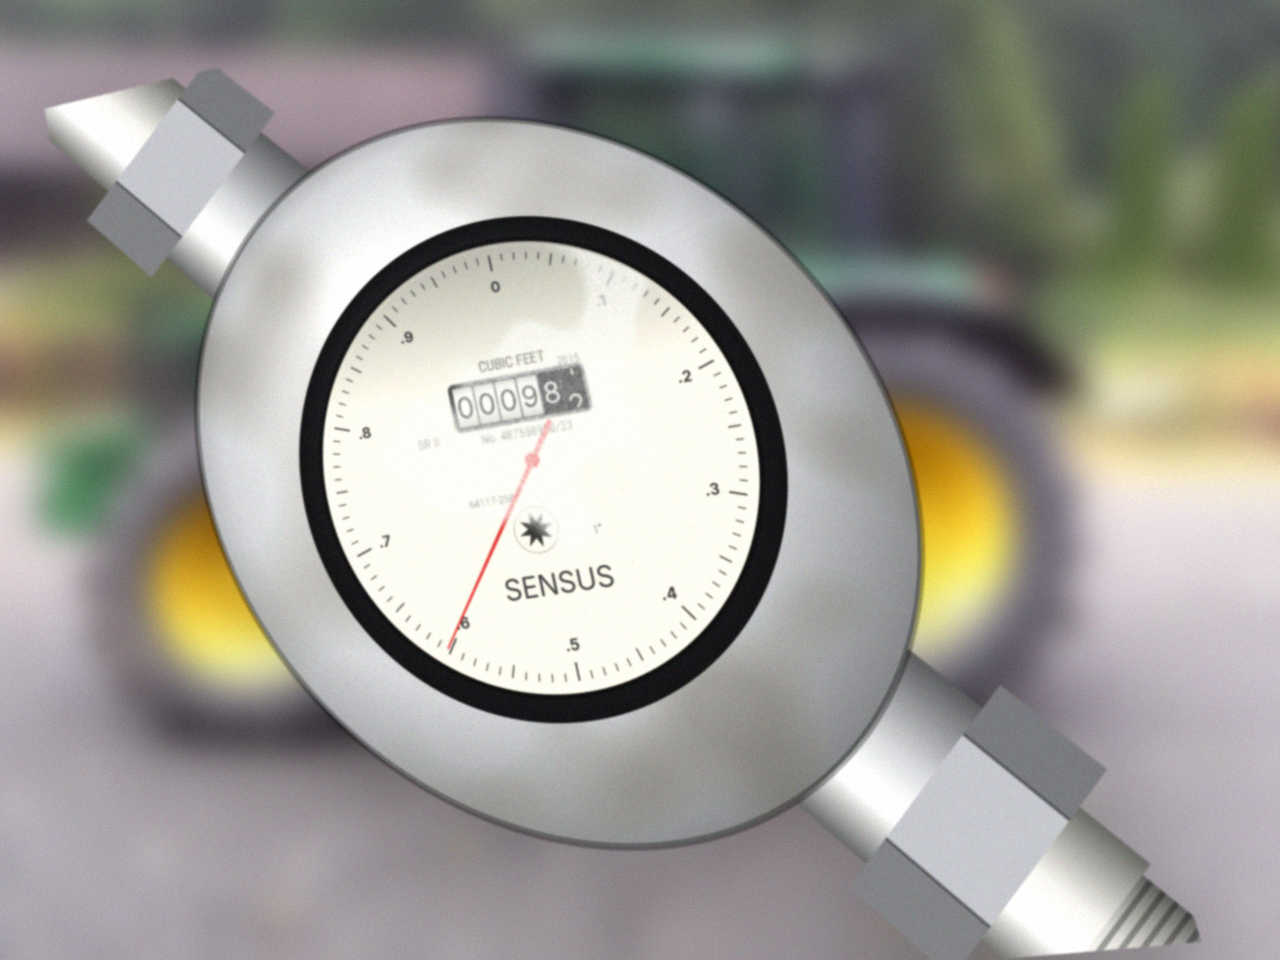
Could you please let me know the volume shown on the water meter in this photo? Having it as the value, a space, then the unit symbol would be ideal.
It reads 981.60 ft³
